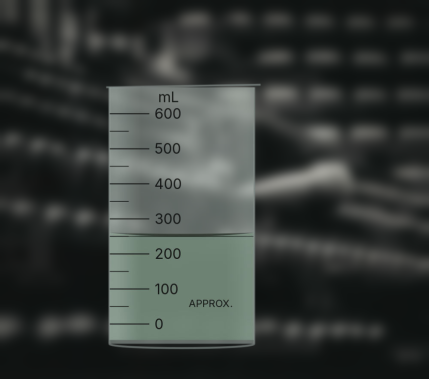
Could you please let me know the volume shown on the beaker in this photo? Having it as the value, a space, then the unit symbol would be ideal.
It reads 250 mL
